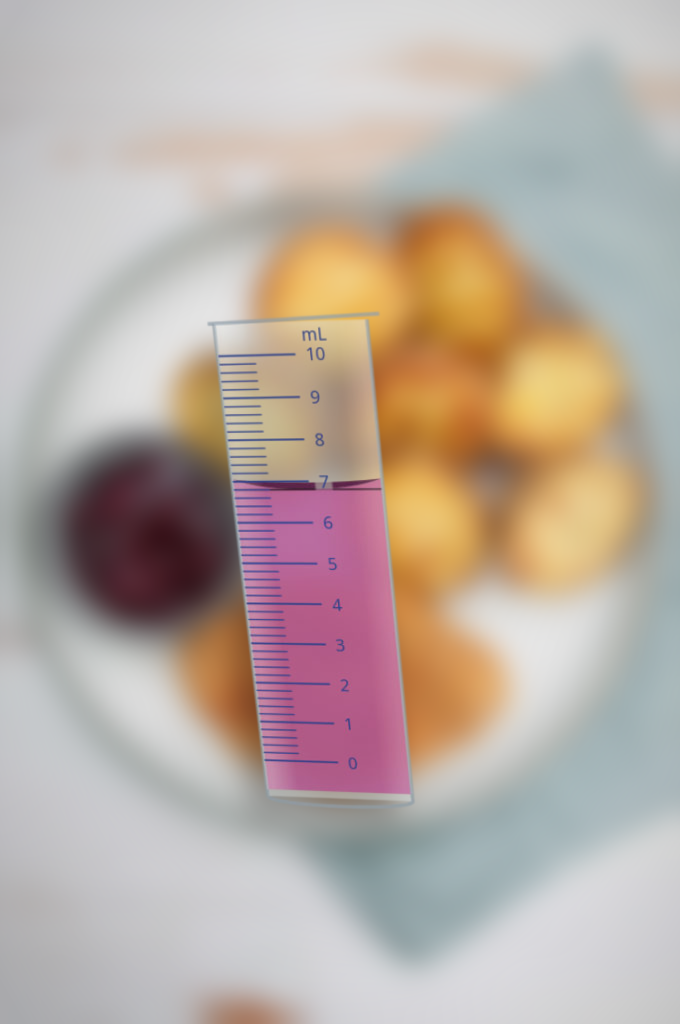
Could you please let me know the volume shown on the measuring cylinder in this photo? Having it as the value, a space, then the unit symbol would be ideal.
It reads 6.8 mL
